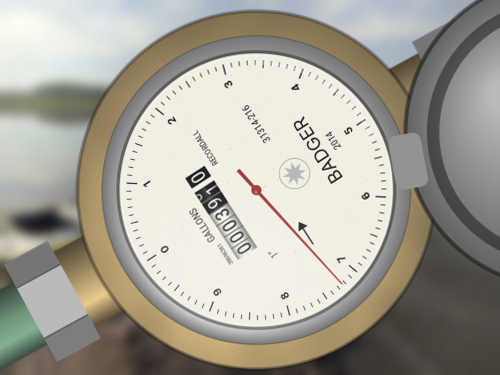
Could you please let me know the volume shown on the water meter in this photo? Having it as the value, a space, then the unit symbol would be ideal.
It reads 3907.2 gal
